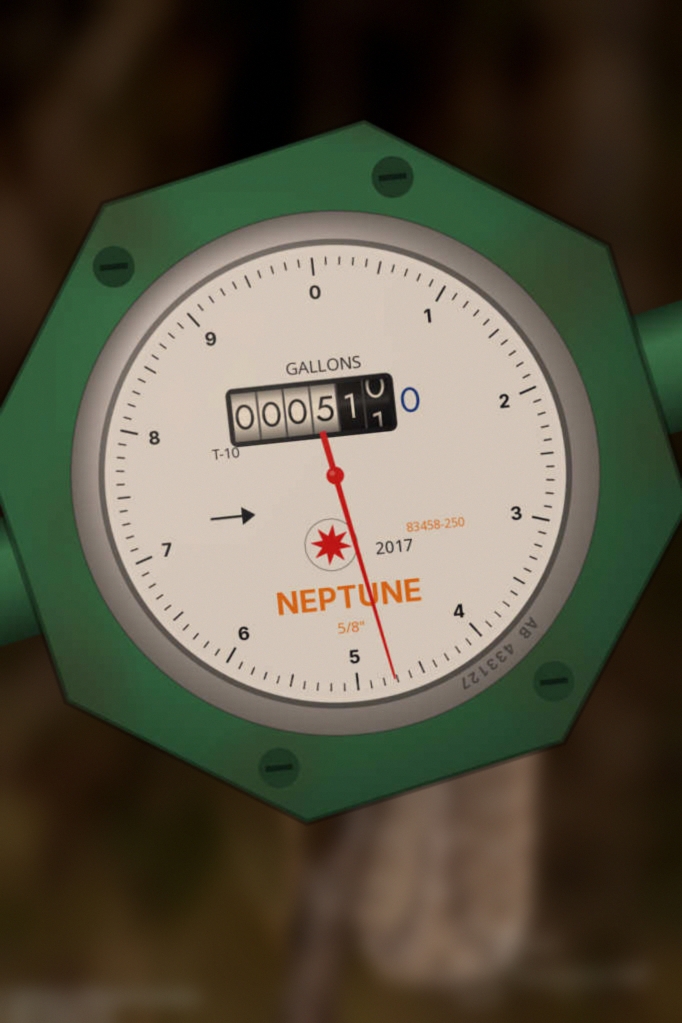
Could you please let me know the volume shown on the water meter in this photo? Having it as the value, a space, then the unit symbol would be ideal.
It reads 5104.7 gal
